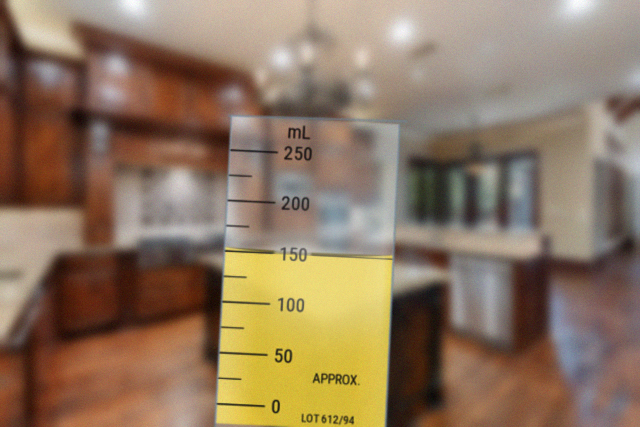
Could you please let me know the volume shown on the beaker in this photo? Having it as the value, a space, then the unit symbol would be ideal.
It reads 150 mL
